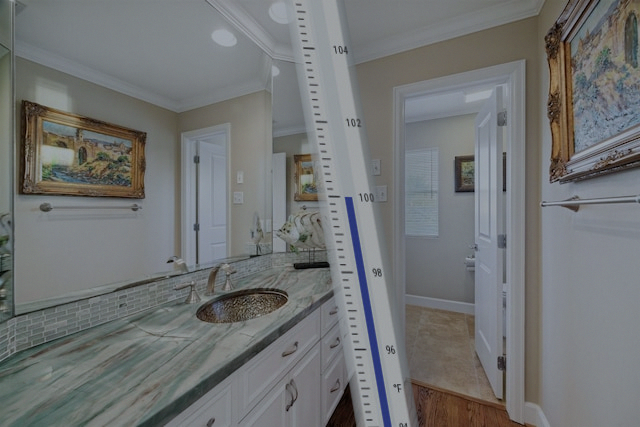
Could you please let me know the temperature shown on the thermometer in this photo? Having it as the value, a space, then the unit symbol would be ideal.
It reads 100 °F
